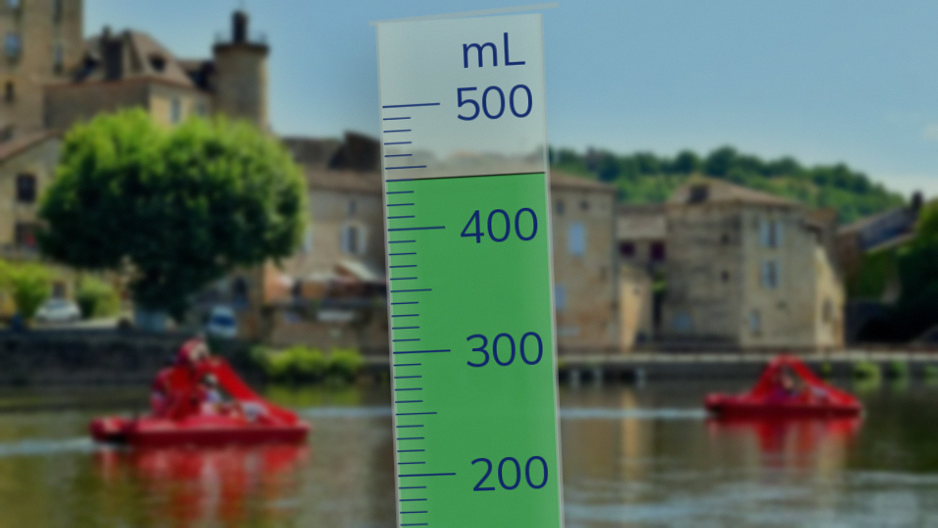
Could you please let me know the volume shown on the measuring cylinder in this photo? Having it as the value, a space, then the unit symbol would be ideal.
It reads 440 mL
